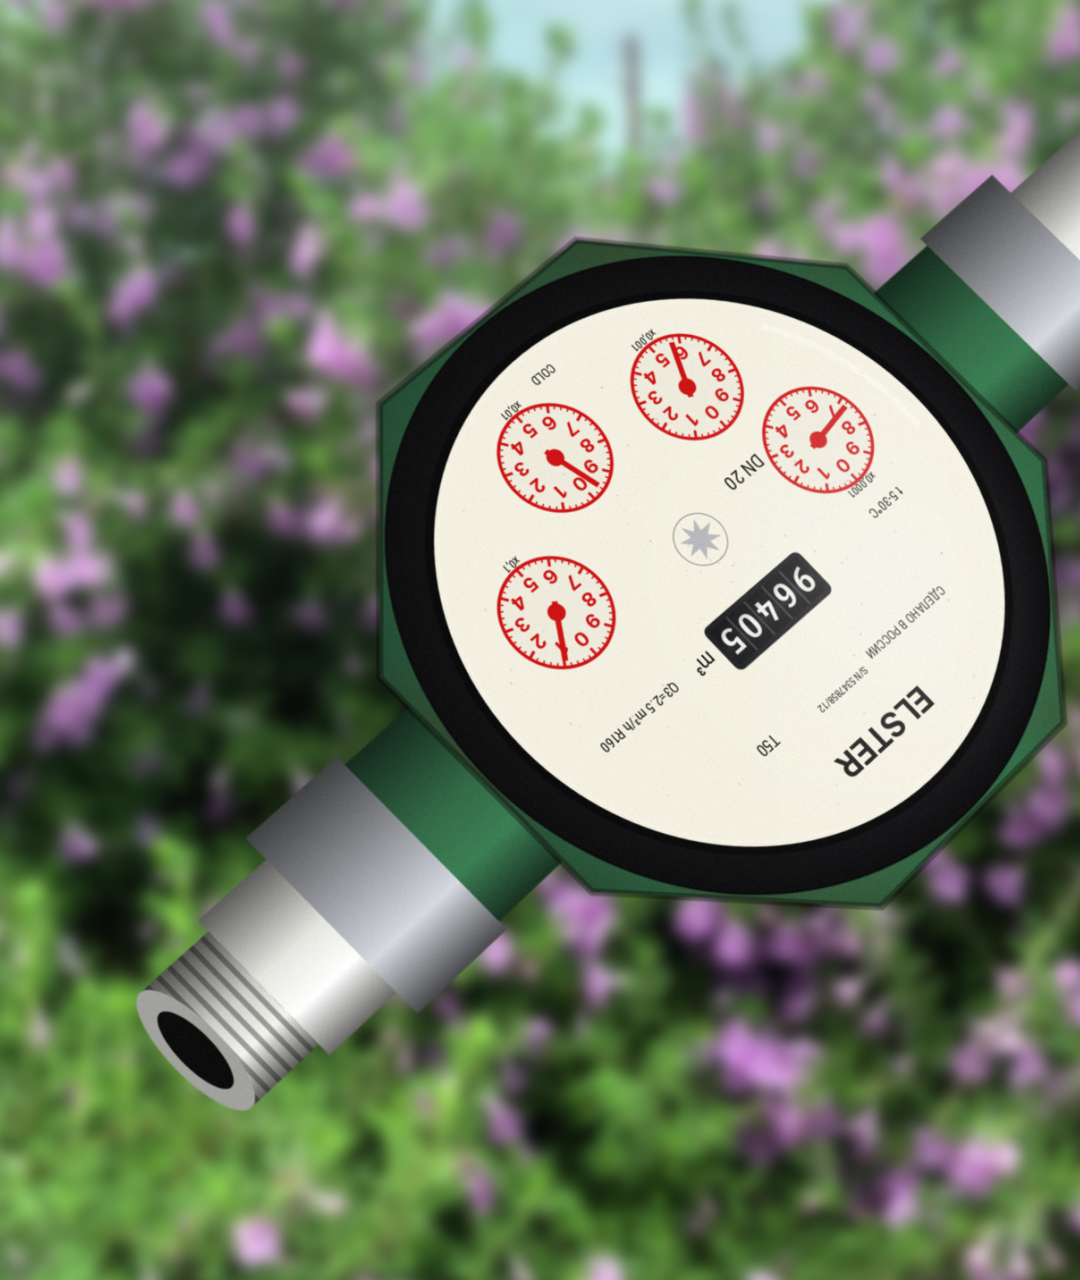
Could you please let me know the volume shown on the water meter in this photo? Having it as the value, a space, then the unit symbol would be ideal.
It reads 96405.0957 m³
